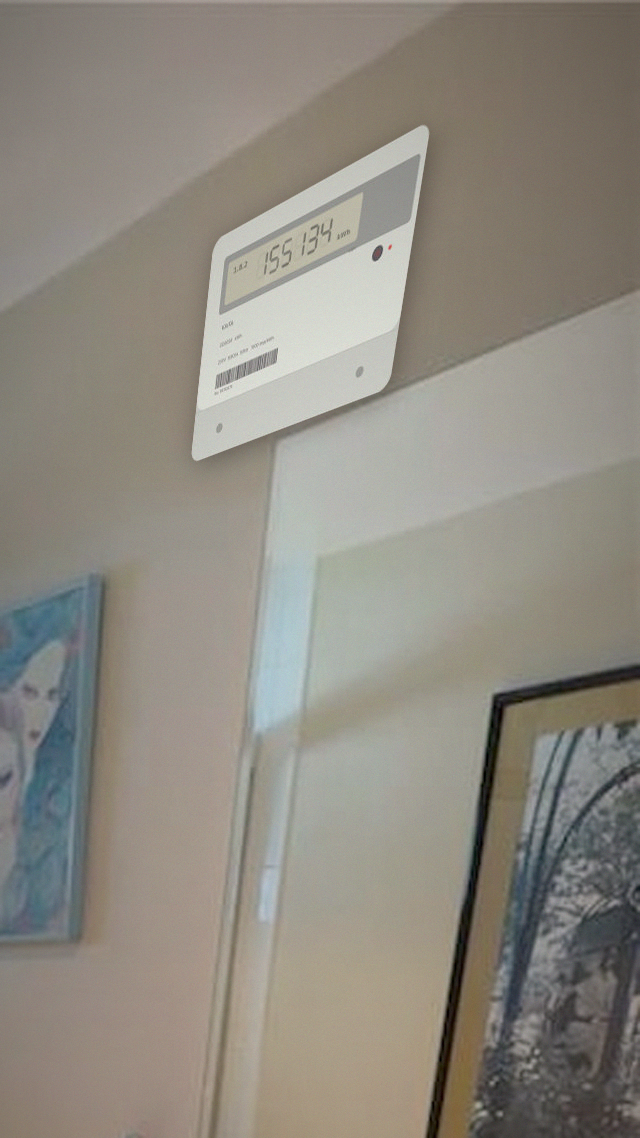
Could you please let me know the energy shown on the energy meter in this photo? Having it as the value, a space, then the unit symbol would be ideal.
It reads 155134 kWh
